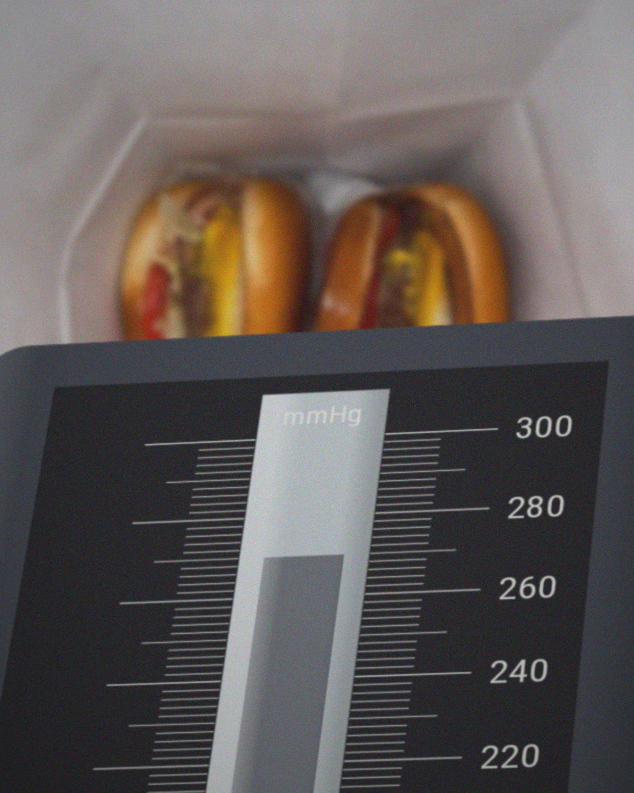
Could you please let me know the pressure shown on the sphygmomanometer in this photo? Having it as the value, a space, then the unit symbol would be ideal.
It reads 270 mmHg
